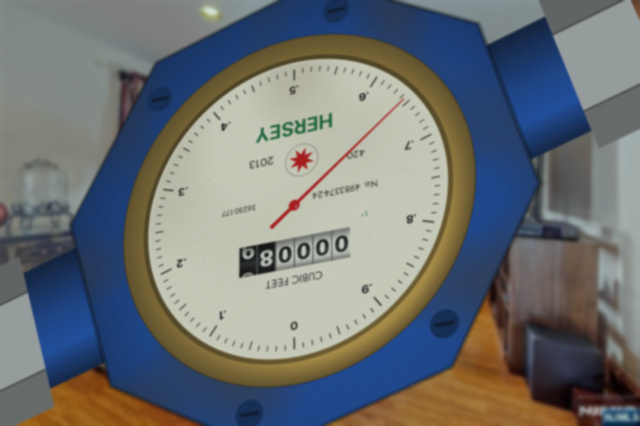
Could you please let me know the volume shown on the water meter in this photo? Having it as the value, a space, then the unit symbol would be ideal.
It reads 88.64 ft³
